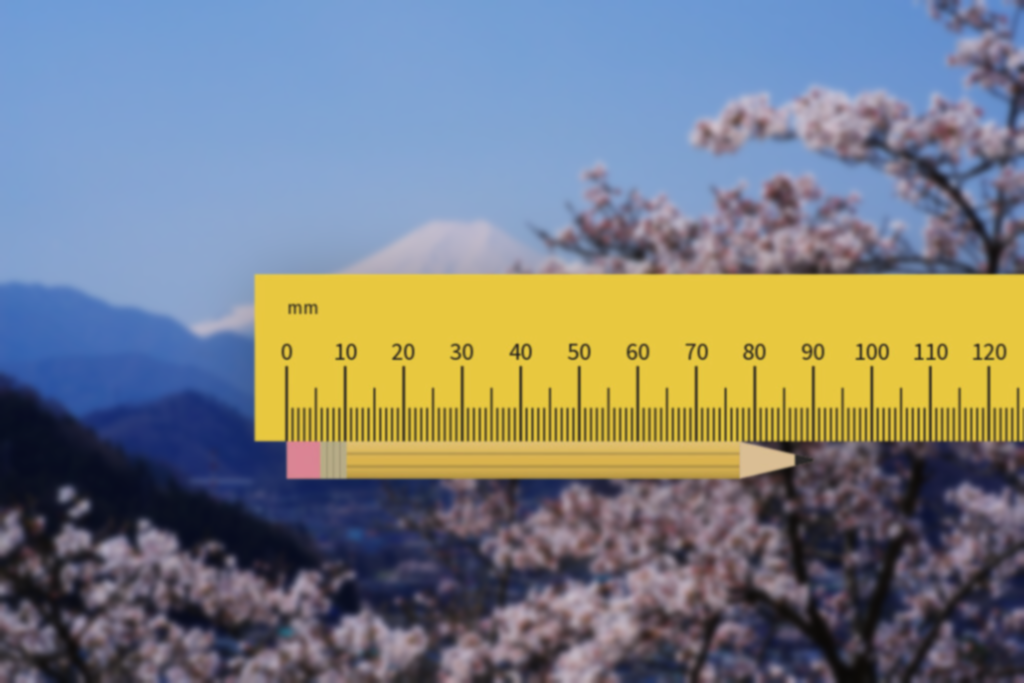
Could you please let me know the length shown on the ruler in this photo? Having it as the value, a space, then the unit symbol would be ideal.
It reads 90 mm
